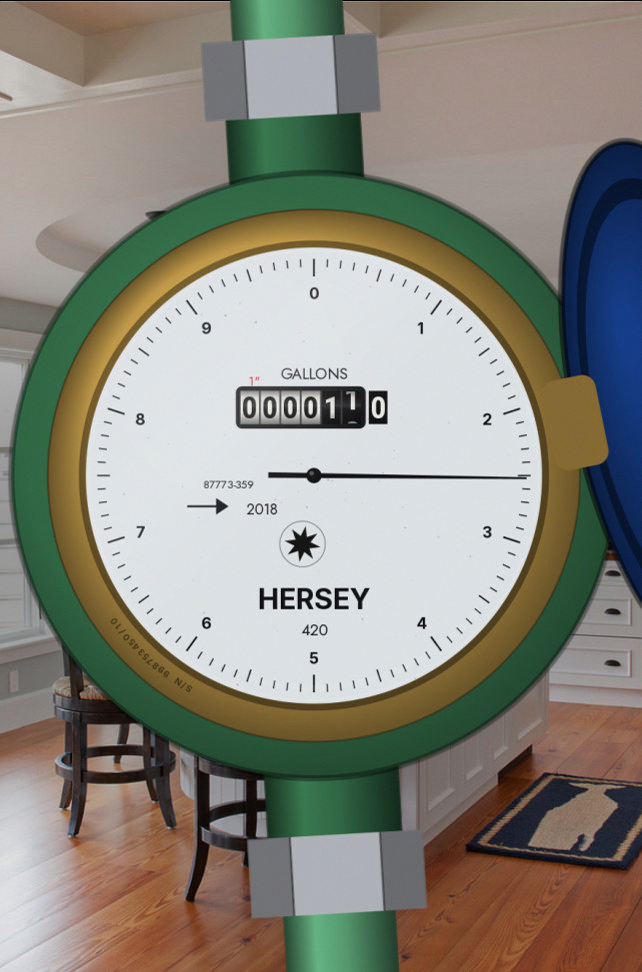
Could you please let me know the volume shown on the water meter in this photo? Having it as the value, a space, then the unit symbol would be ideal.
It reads 112.5 gal
